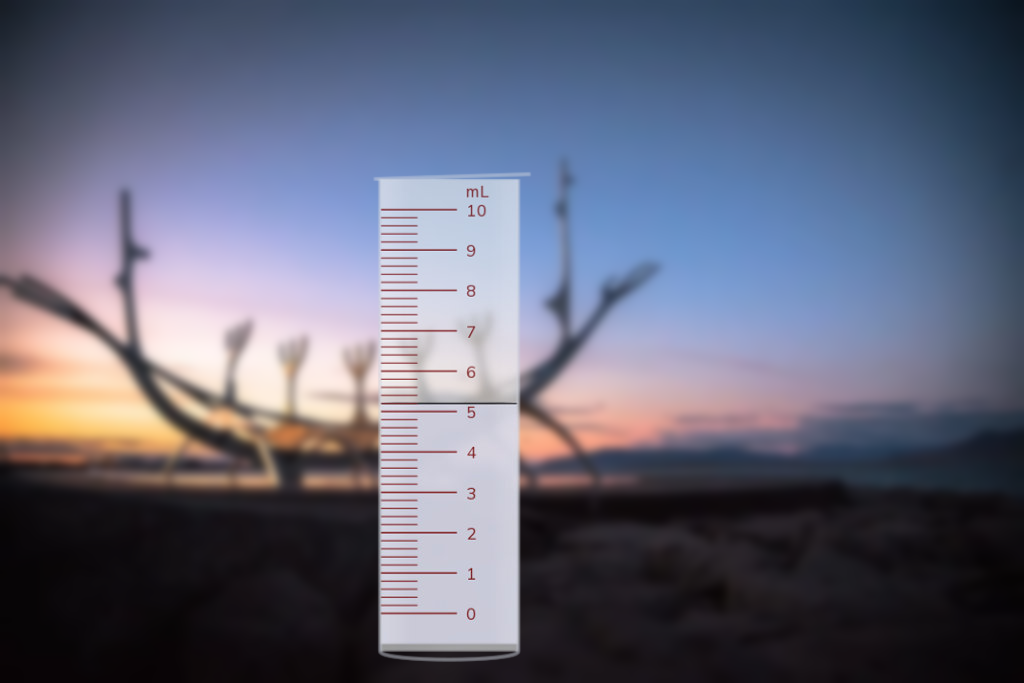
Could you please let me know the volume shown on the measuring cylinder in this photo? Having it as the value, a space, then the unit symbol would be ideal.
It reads 5.2 mL
